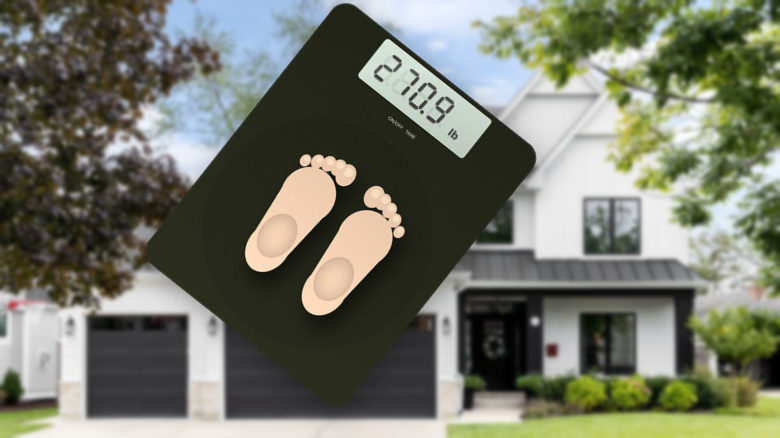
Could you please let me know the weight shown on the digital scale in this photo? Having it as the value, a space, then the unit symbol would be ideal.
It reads 270.9 lb
